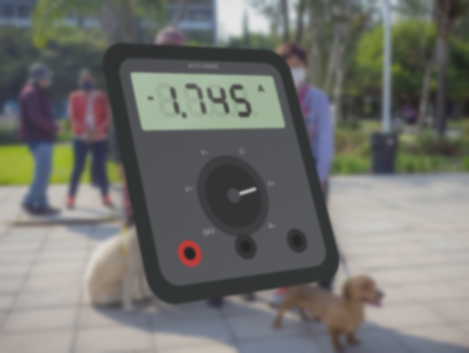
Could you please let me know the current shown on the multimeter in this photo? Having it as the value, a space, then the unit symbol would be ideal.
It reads -1.745 A
